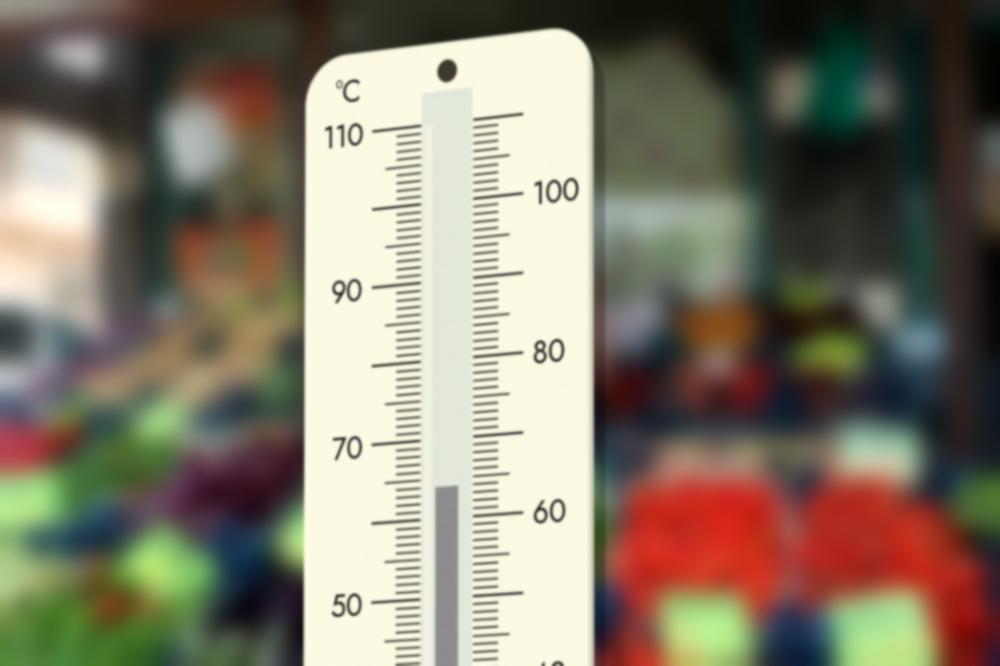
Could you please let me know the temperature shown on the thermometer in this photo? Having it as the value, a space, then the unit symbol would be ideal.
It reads 64 °C
